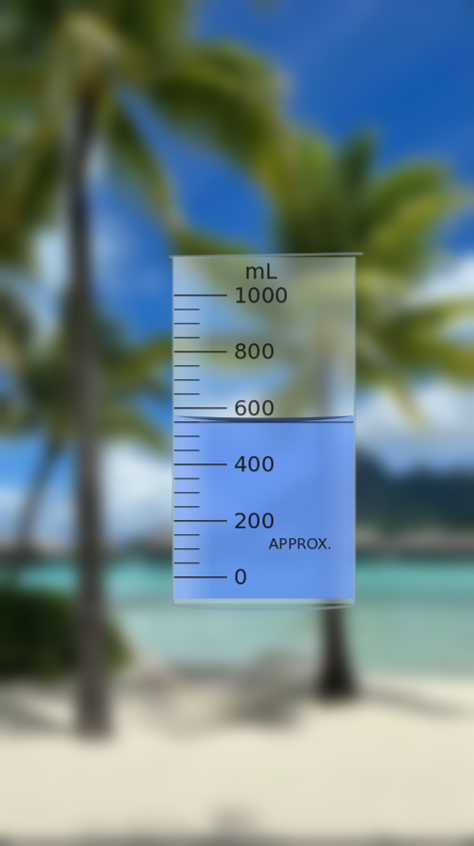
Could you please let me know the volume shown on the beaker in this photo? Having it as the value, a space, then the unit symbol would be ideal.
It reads 550 mL
